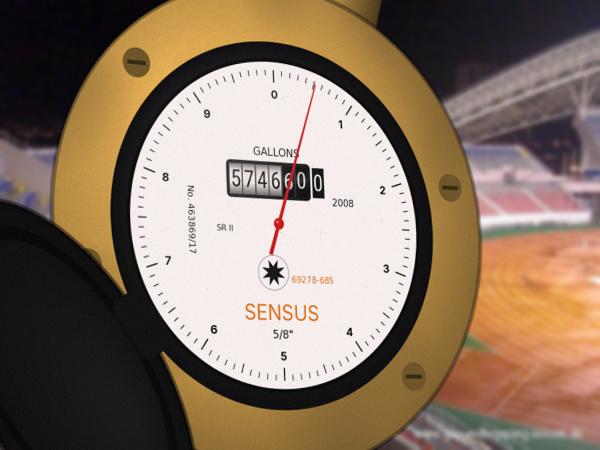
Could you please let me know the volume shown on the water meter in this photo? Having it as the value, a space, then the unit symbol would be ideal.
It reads 5746600.5 gal
